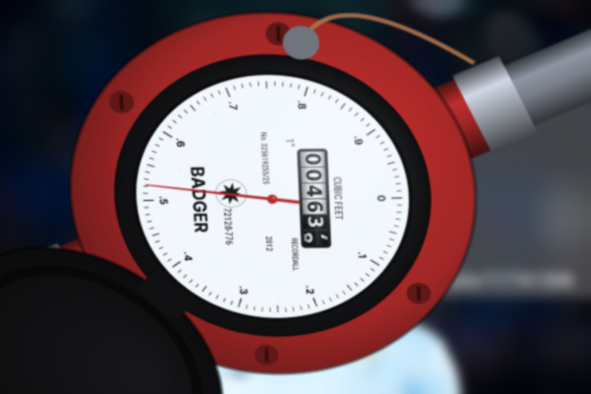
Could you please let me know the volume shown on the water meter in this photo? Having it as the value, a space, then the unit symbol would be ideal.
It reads 4637.52 ft³
